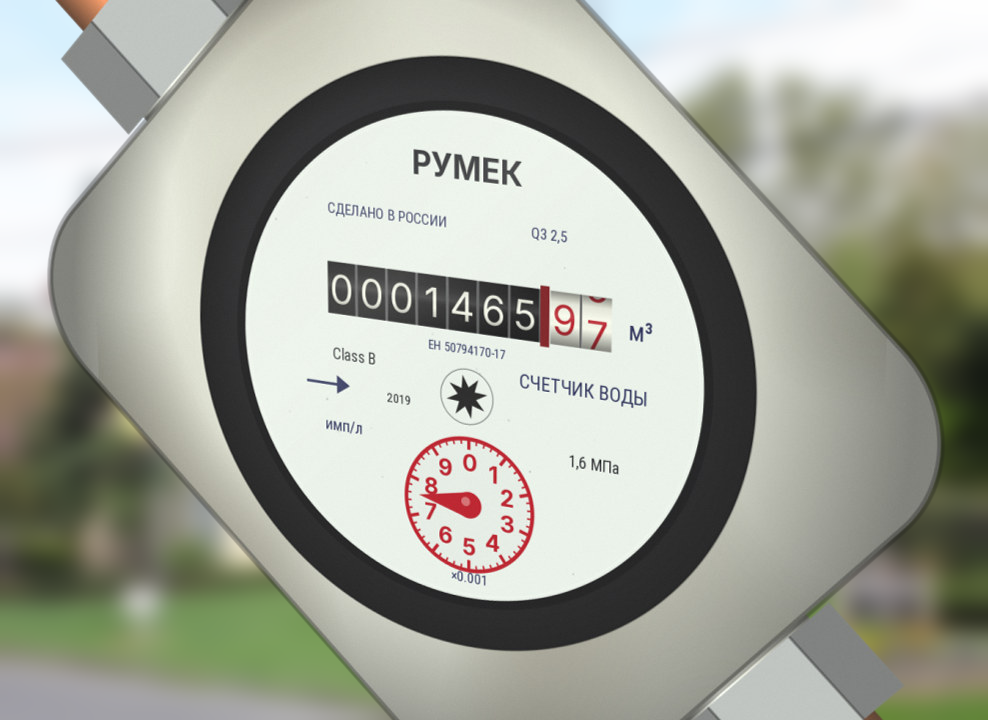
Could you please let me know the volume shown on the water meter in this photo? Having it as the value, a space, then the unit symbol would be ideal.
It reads 1465.967 m³
